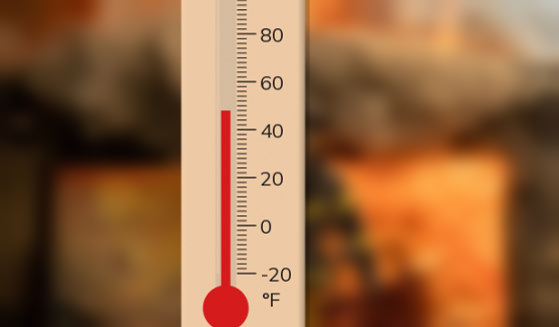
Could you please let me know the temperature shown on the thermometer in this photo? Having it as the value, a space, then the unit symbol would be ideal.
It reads 48 °F
